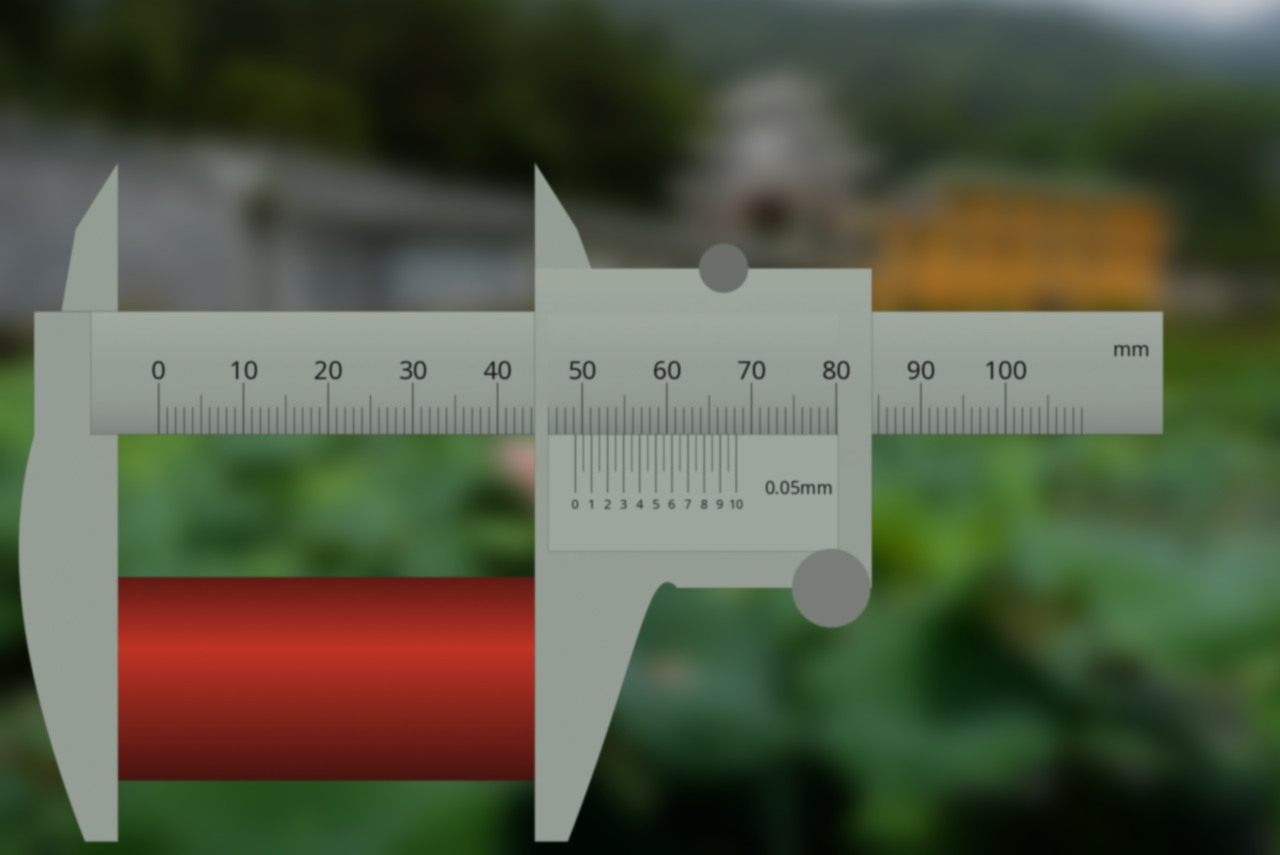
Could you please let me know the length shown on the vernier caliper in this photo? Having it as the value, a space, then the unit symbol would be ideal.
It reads 49.2 mm
